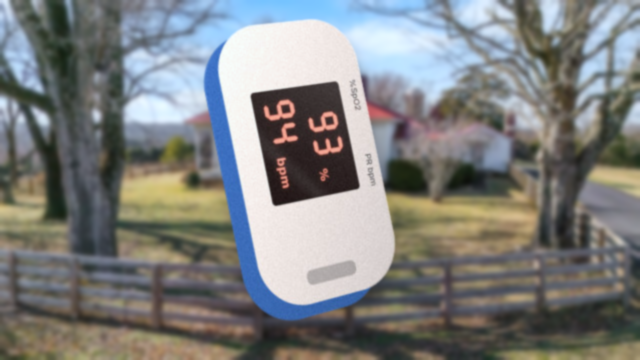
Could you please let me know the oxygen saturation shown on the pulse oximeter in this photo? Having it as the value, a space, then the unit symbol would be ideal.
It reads 93 %
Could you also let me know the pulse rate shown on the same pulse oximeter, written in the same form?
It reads 94 bpm
